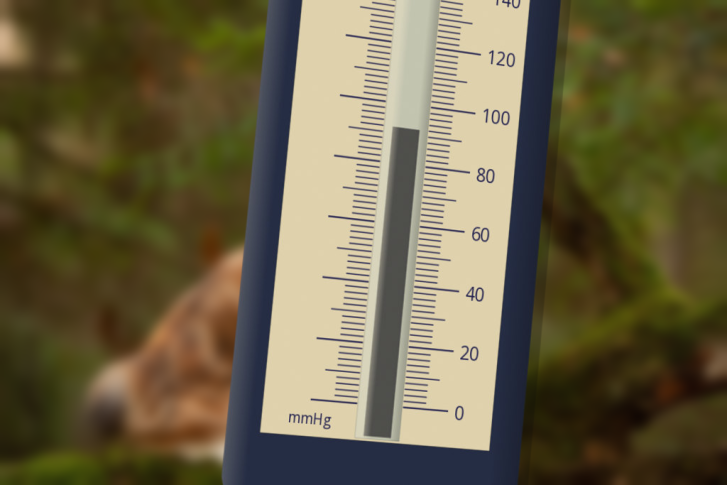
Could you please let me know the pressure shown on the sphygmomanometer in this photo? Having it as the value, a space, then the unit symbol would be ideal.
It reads 92 mmHg
